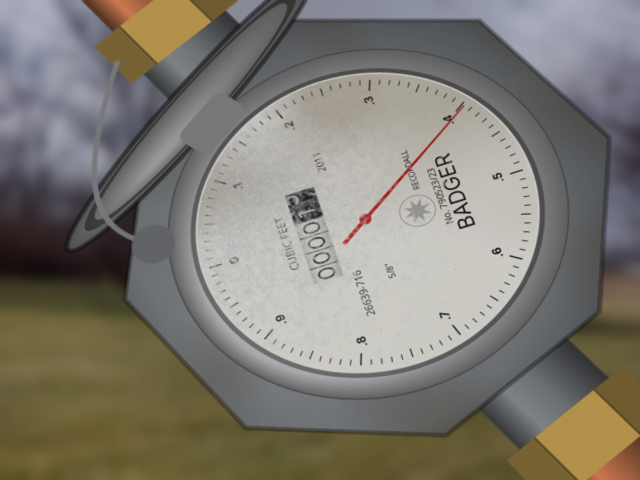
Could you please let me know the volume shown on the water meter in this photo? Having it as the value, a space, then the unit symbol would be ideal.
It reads 15.40 ft³
